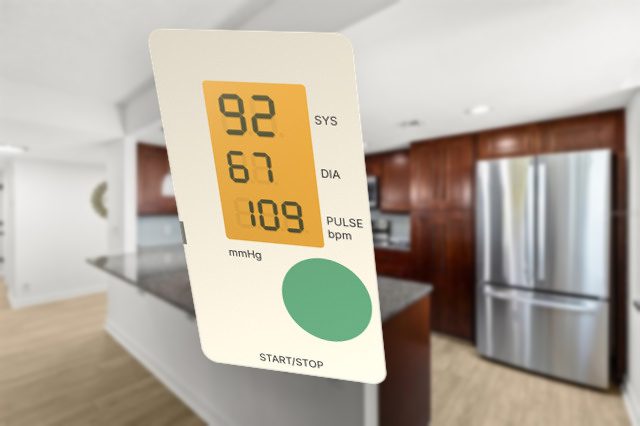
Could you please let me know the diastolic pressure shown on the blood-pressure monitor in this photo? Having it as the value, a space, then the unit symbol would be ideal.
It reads 67 mmHg
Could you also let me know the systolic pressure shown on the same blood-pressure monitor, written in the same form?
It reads 92 mmHg
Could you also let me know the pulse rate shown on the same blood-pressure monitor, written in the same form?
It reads 109 bpm
